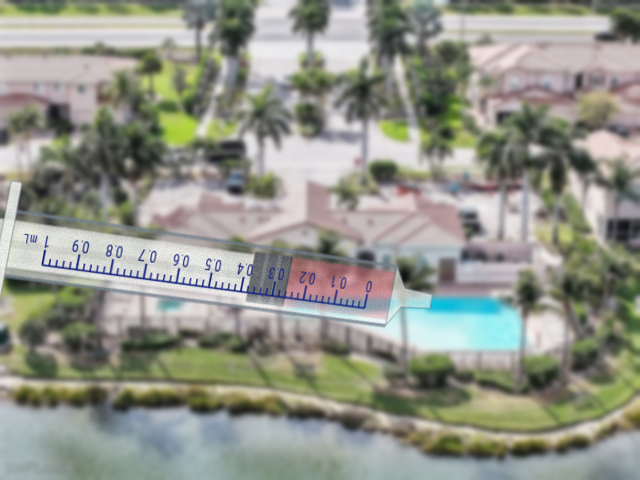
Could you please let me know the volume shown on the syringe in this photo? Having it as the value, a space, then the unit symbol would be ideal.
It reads 0.26 mL
